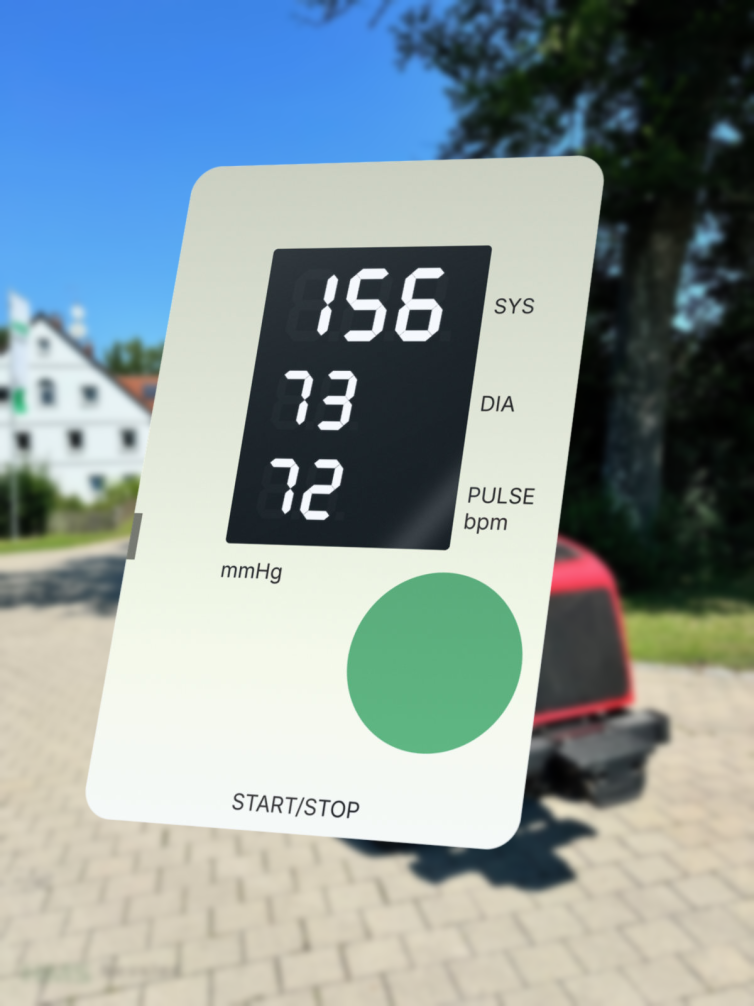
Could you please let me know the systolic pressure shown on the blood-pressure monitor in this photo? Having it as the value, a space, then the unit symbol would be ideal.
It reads 156 mmHg
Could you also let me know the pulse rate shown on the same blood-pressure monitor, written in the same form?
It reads 72 bpm
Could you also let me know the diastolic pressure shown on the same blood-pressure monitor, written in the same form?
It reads 73 mmHg
